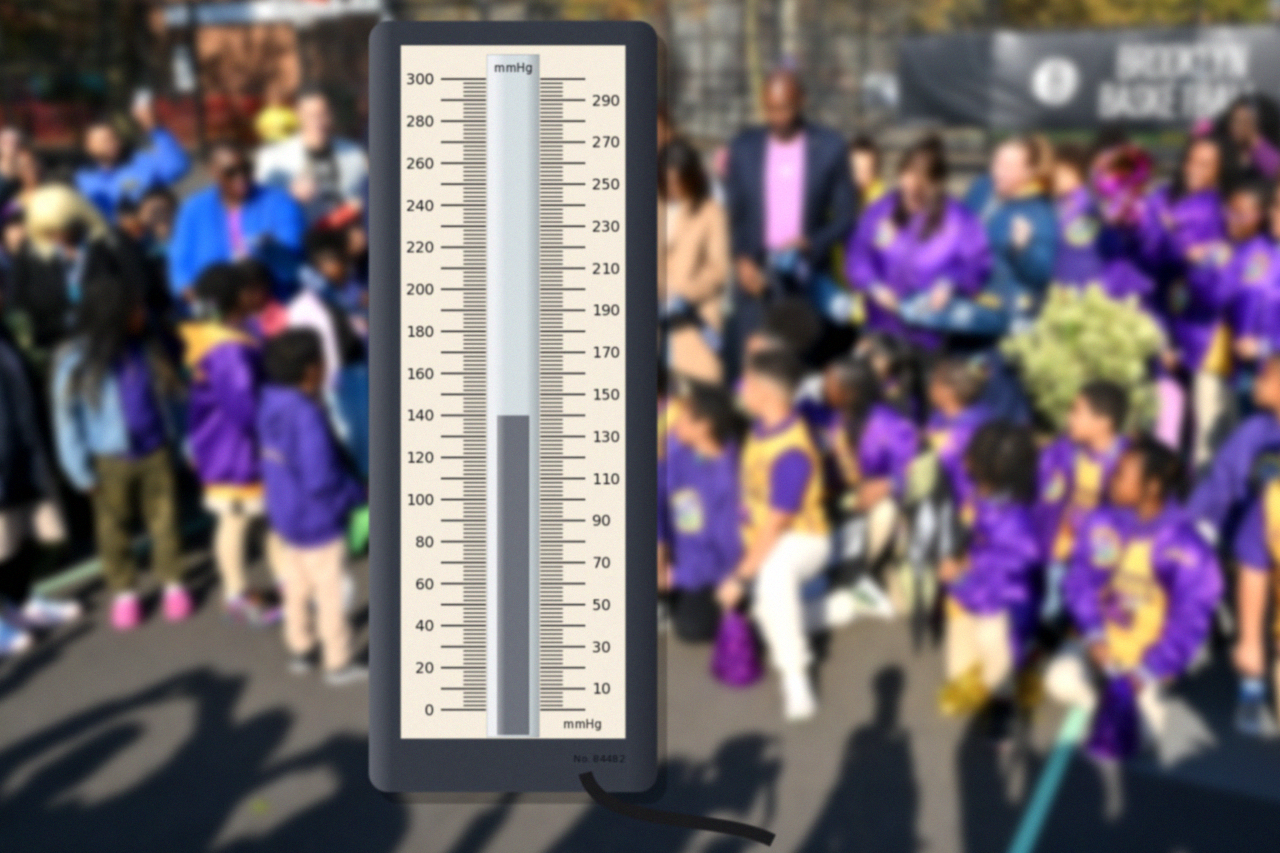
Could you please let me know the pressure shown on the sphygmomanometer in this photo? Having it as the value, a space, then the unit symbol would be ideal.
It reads 140 mmHg
